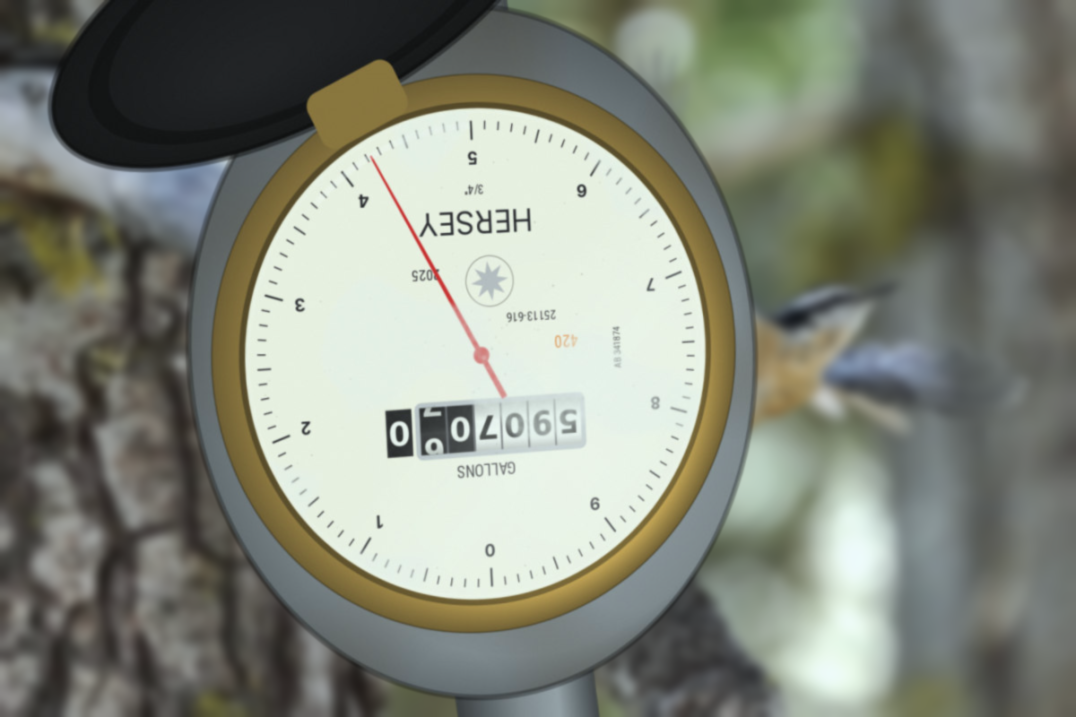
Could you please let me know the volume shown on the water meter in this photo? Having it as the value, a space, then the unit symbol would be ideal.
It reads 5907064.2 gal
